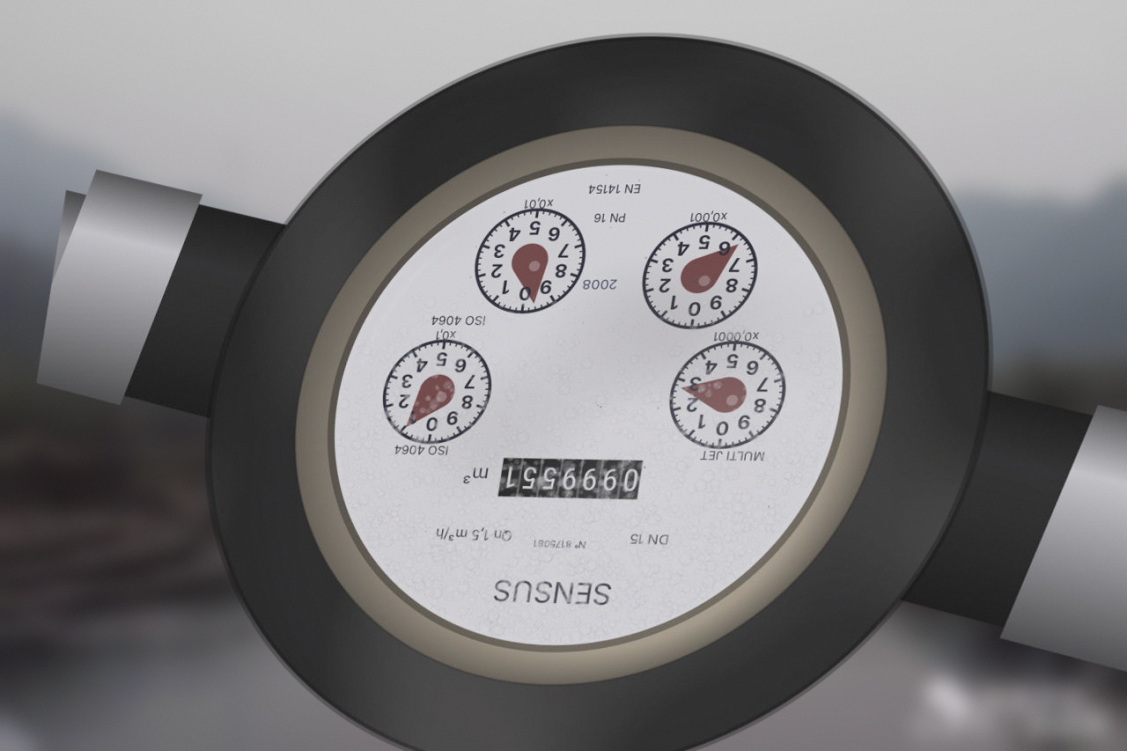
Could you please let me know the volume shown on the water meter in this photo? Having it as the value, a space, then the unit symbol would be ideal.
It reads 999551.0962 m³
